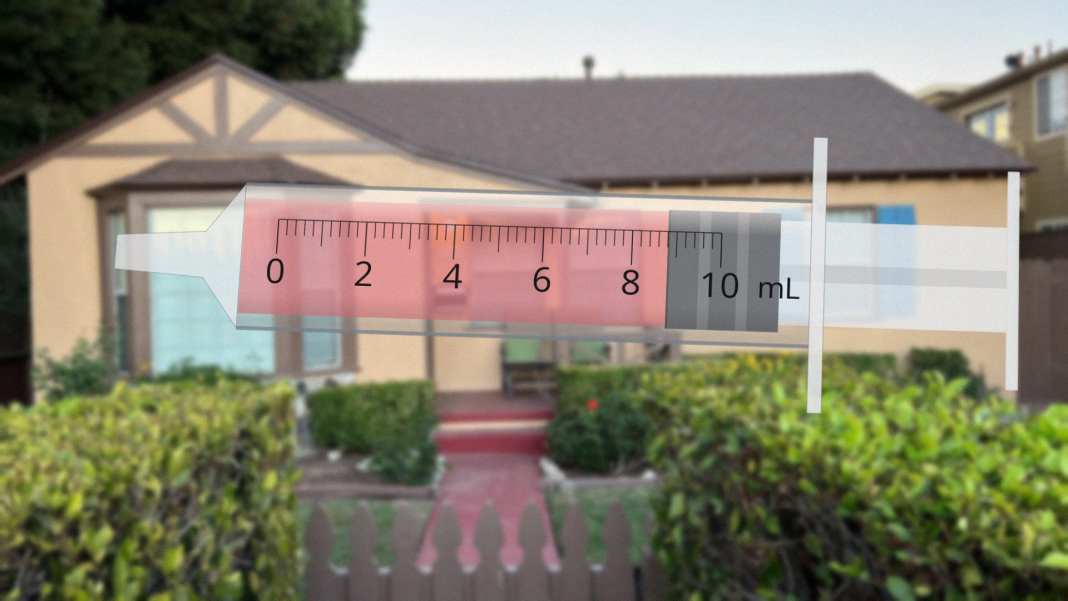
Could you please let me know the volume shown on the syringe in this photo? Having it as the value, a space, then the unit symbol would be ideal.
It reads 8.8 mL
